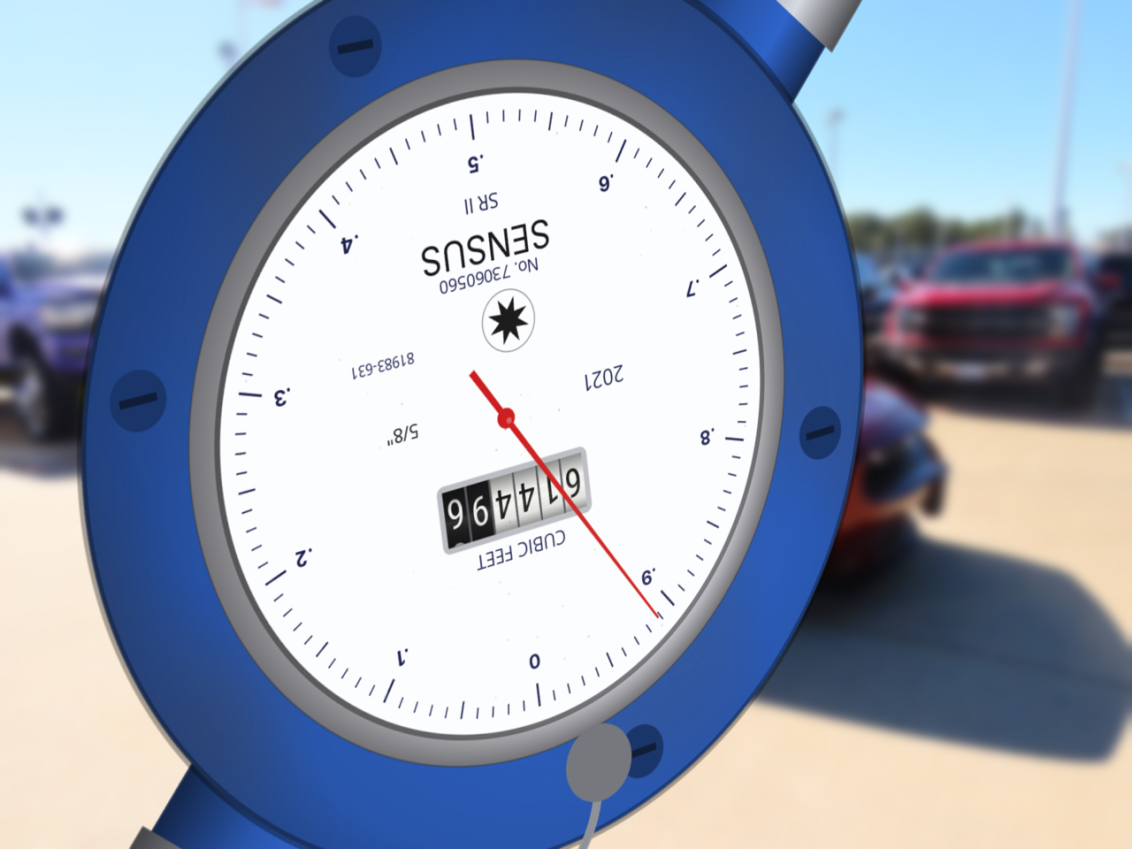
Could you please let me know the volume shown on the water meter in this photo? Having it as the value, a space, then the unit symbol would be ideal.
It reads 614495.91 ft³
